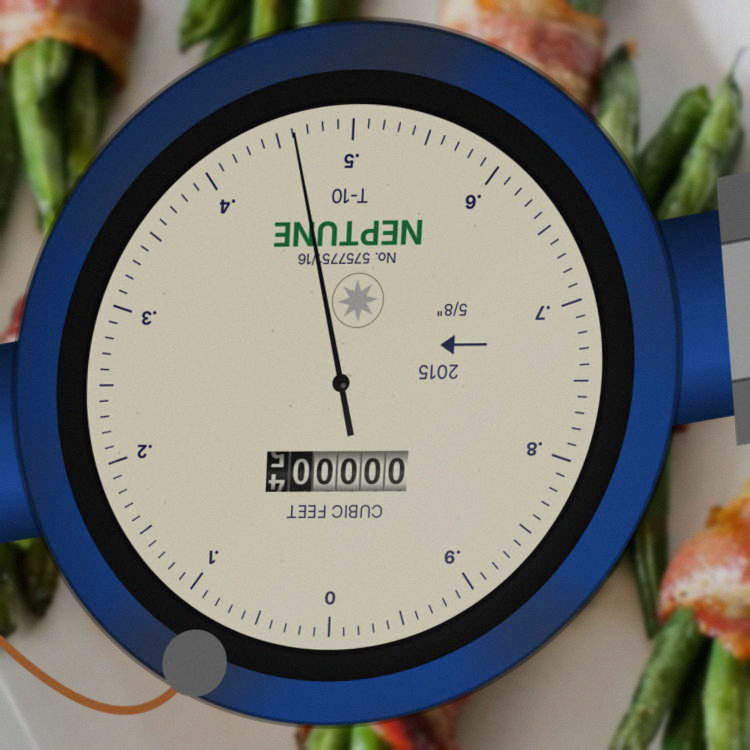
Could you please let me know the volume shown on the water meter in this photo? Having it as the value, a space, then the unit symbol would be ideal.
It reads 4.46 ft³
